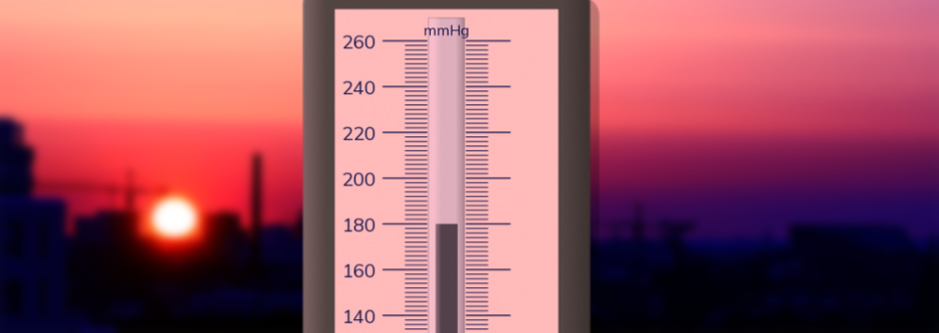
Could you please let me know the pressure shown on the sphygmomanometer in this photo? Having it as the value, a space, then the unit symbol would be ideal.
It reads 180 mmHg
